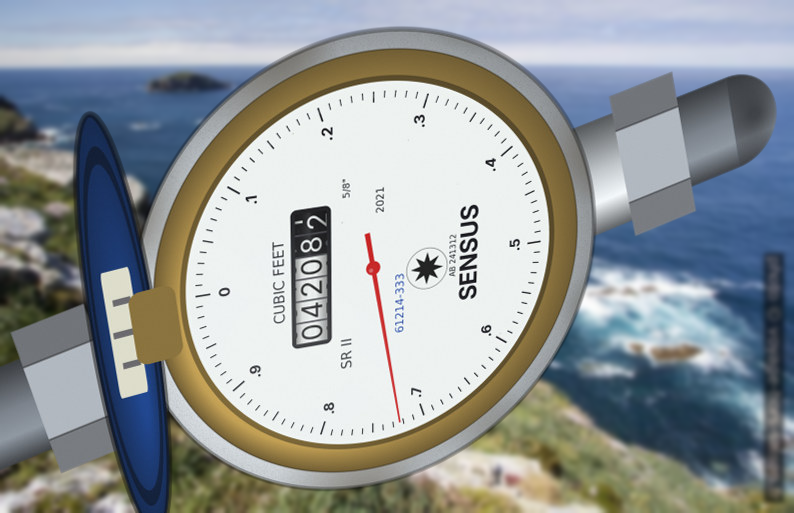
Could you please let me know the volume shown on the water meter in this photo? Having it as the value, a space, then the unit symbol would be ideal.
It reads 42081.72 ft³
